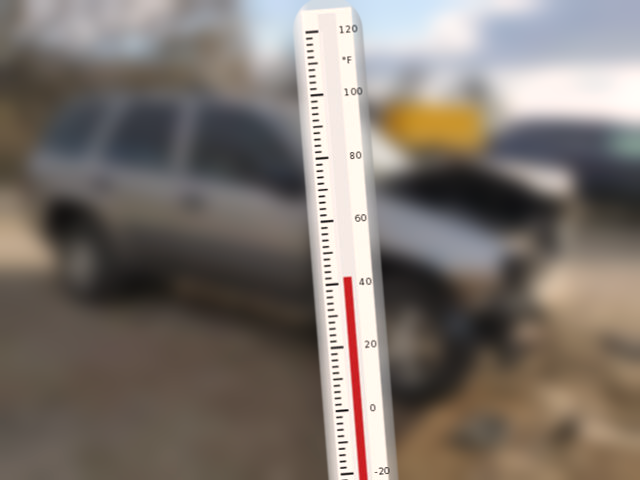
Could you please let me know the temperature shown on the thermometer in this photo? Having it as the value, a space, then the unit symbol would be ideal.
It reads 42 °F
